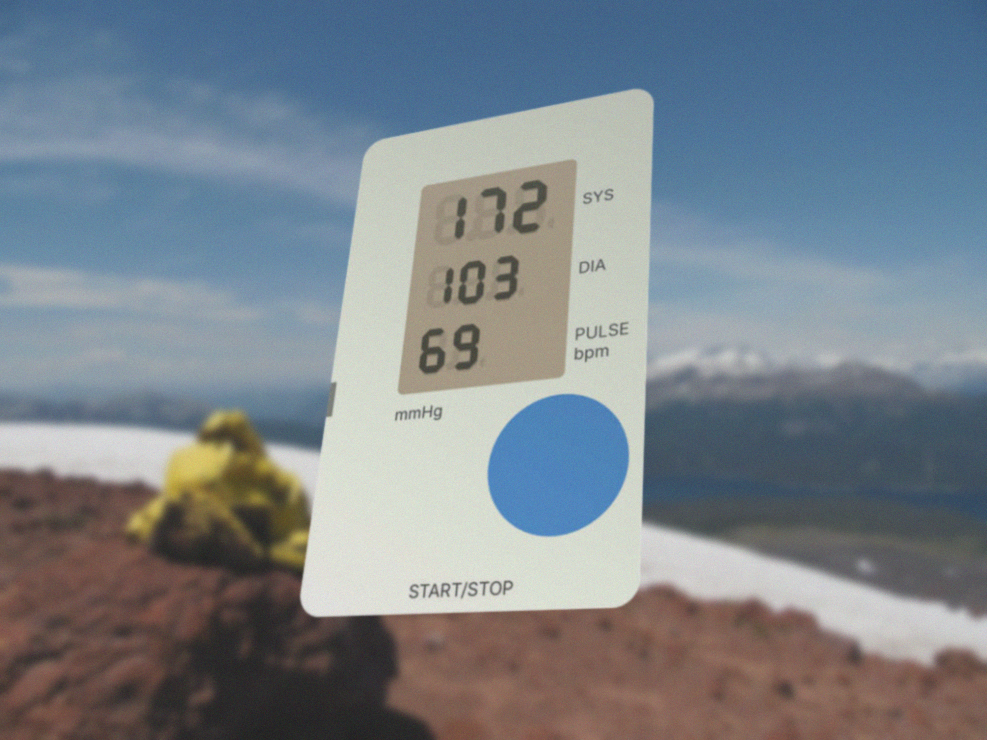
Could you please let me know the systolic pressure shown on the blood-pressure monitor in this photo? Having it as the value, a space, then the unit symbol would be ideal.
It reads 172 mmHg
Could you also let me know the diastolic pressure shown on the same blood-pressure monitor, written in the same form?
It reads 103 mmHg
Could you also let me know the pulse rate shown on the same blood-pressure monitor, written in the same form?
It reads 69 bpm
